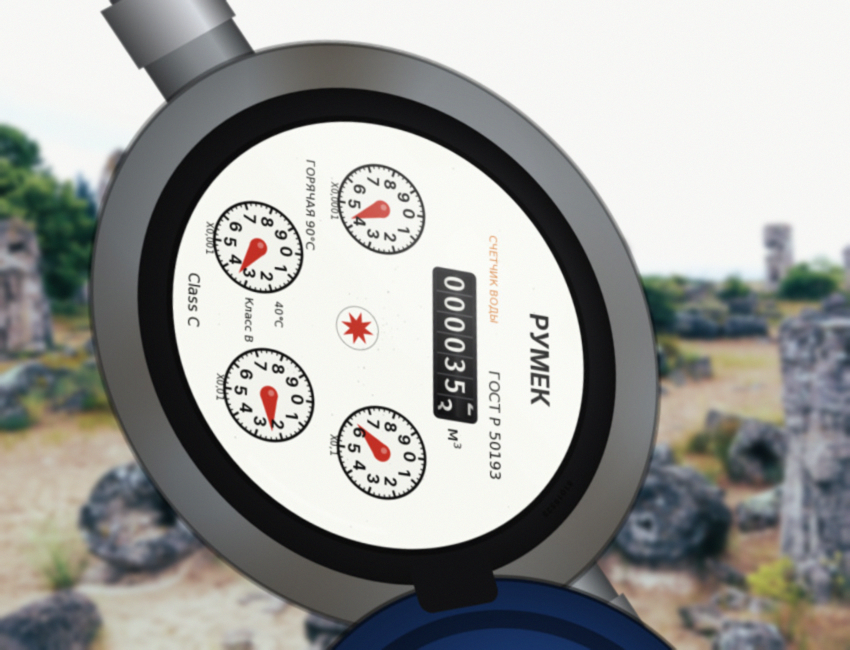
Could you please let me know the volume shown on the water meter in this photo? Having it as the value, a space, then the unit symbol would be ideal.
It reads 352.6234 m³
